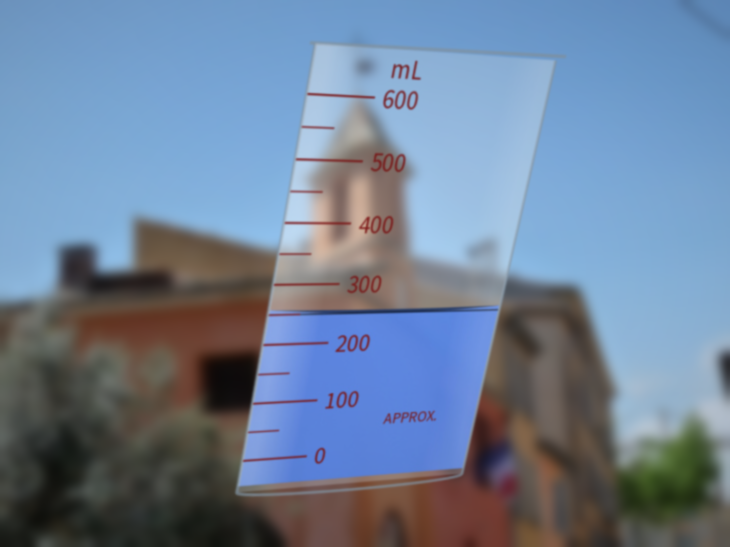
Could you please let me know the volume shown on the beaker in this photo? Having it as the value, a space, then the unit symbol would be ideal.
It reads 250 mL
